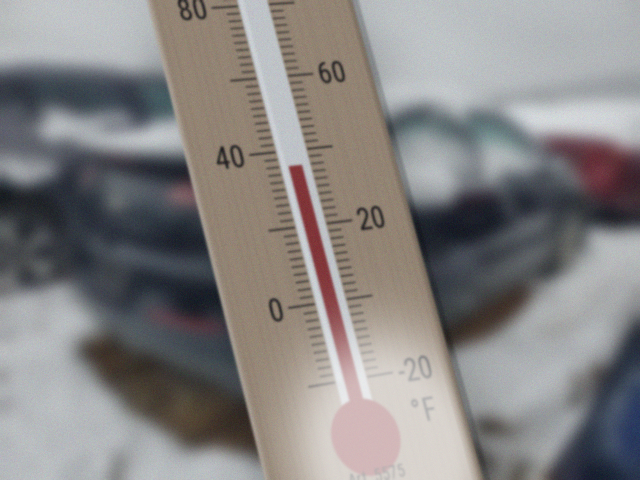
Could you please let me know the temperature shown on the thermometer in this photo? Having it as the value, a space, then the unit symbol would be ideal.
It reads 36 °F
